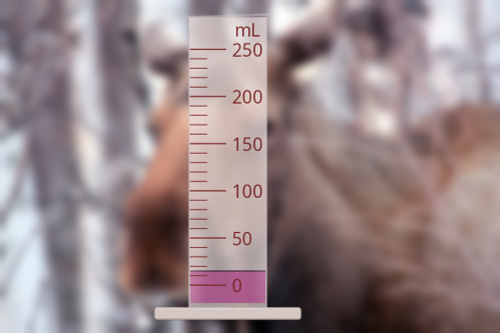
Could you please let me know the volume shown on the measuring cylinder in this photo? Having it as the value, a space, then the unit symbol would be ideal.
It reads 15 mL
